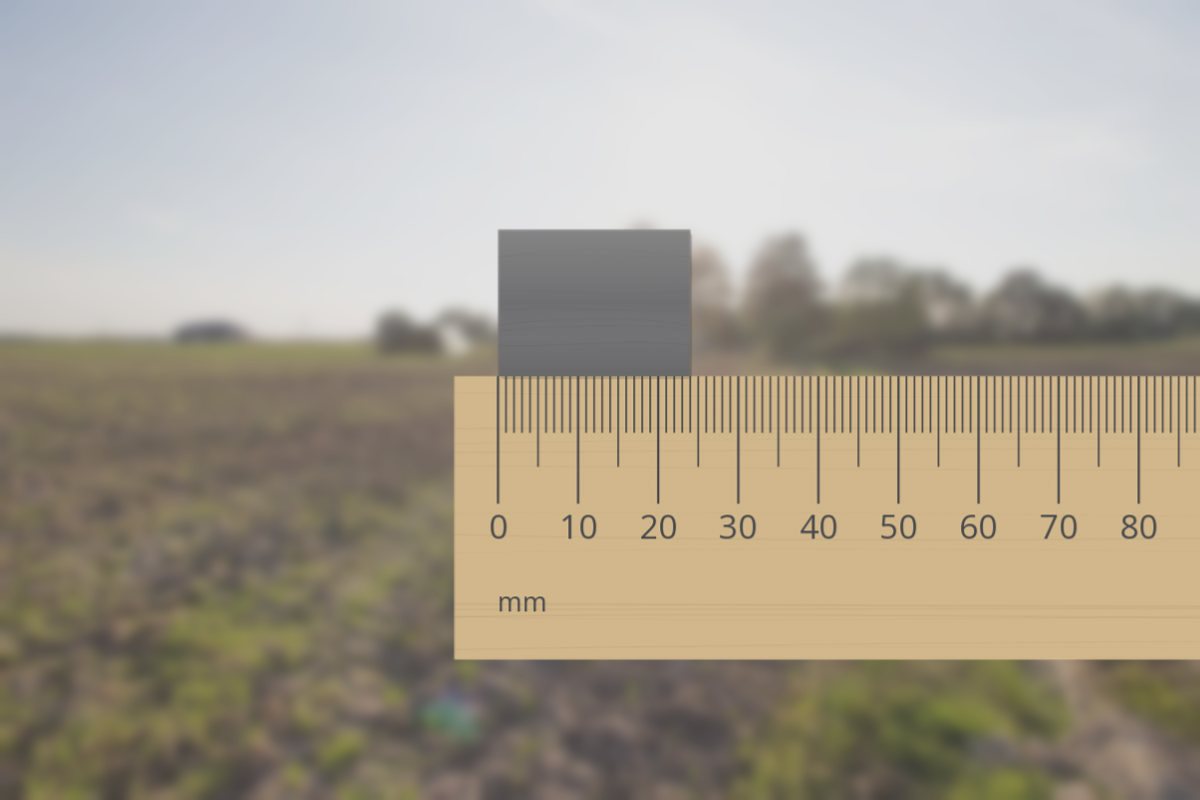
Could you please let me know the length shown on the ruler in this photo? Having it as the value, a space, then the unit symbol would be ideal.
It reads 24 mm
